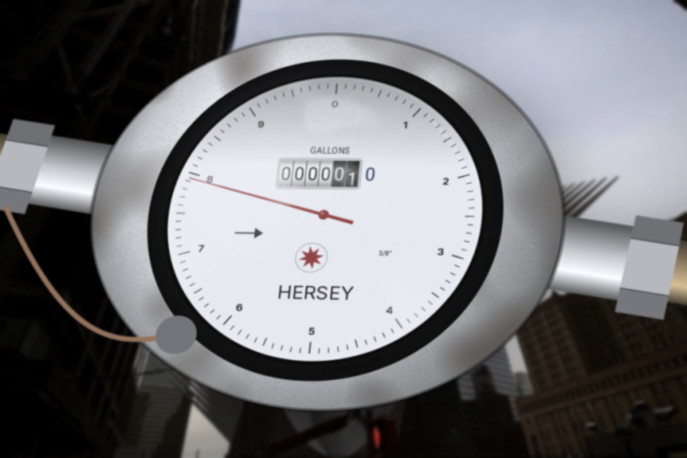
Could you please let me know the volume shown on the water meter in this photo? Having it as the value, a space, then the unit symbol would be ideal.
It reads 7.9 gal
